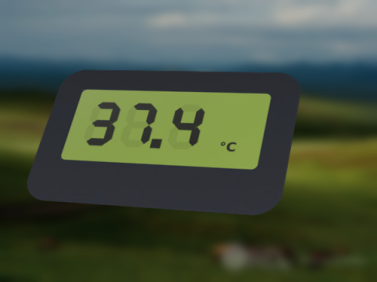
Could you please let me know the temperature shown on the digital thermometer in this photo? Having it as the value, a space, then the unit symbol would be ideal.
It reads 37.4 °C
